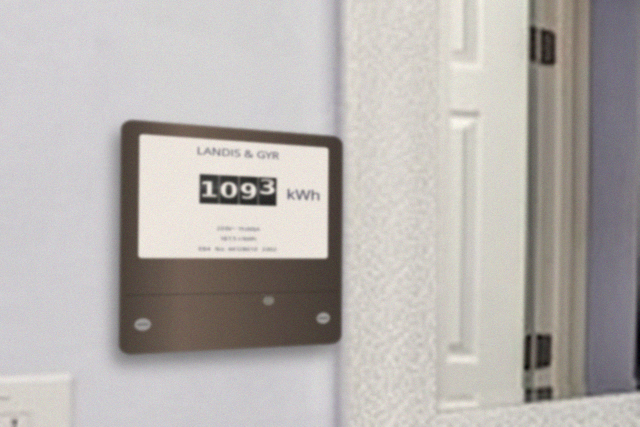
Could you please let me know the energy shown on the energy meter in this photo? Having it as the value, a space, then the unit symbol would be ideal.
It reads 1093 kWh
